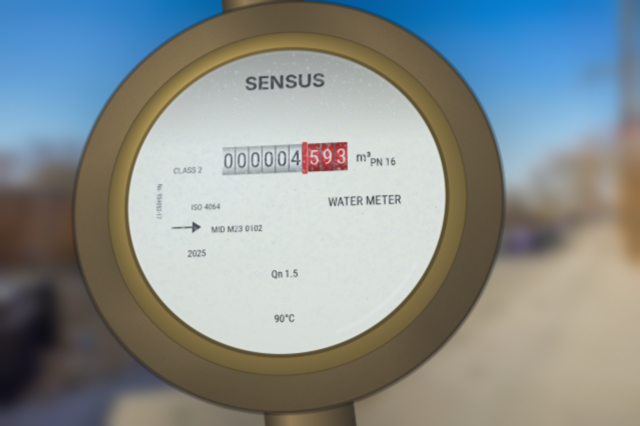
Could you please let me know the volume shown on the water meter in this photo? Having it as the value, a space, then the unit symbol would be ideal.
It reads 4.593 m³
